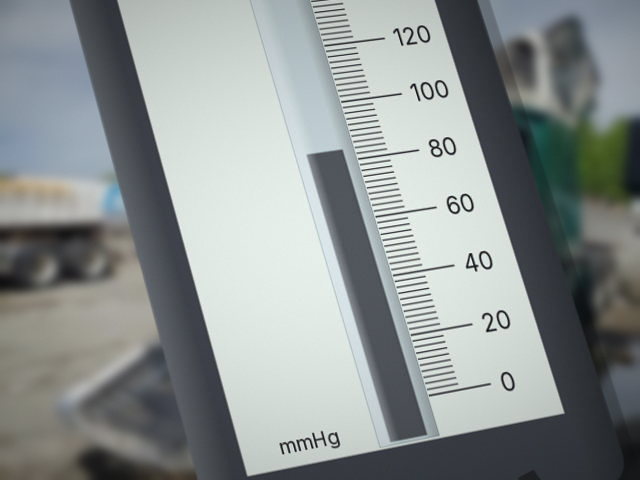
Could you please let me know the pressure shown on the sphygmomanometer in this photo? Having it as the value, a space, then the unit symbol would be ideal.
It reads 84 mmHg
